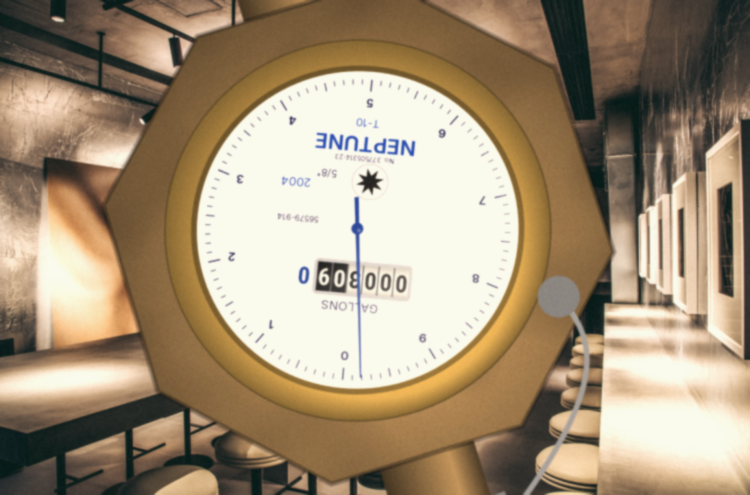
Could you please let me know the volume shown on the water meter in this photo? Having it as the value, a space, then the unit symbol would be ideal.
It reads 3089.8 gal
